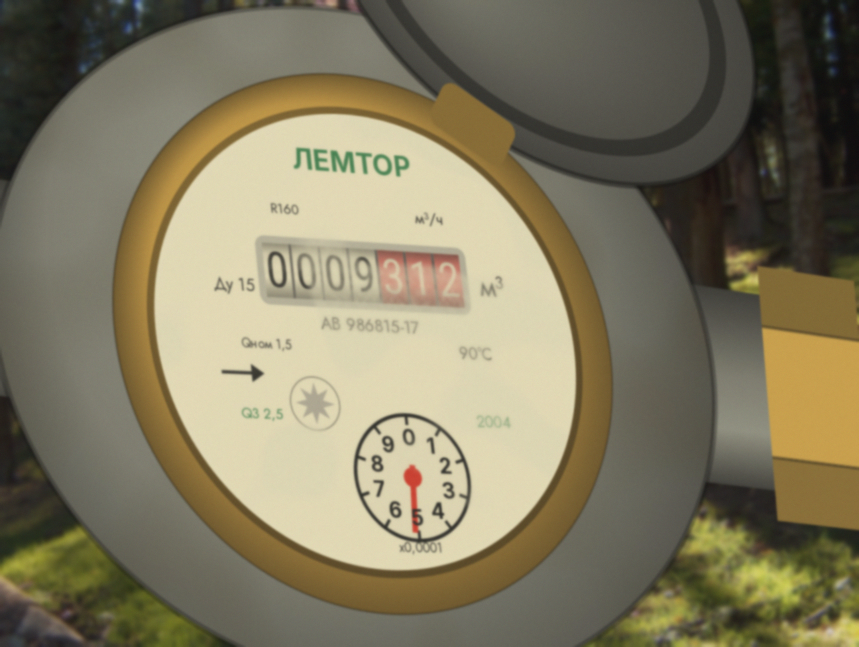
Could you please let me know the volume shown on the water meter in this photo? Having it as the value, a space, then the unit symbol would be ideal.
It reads 9.3125 m³
